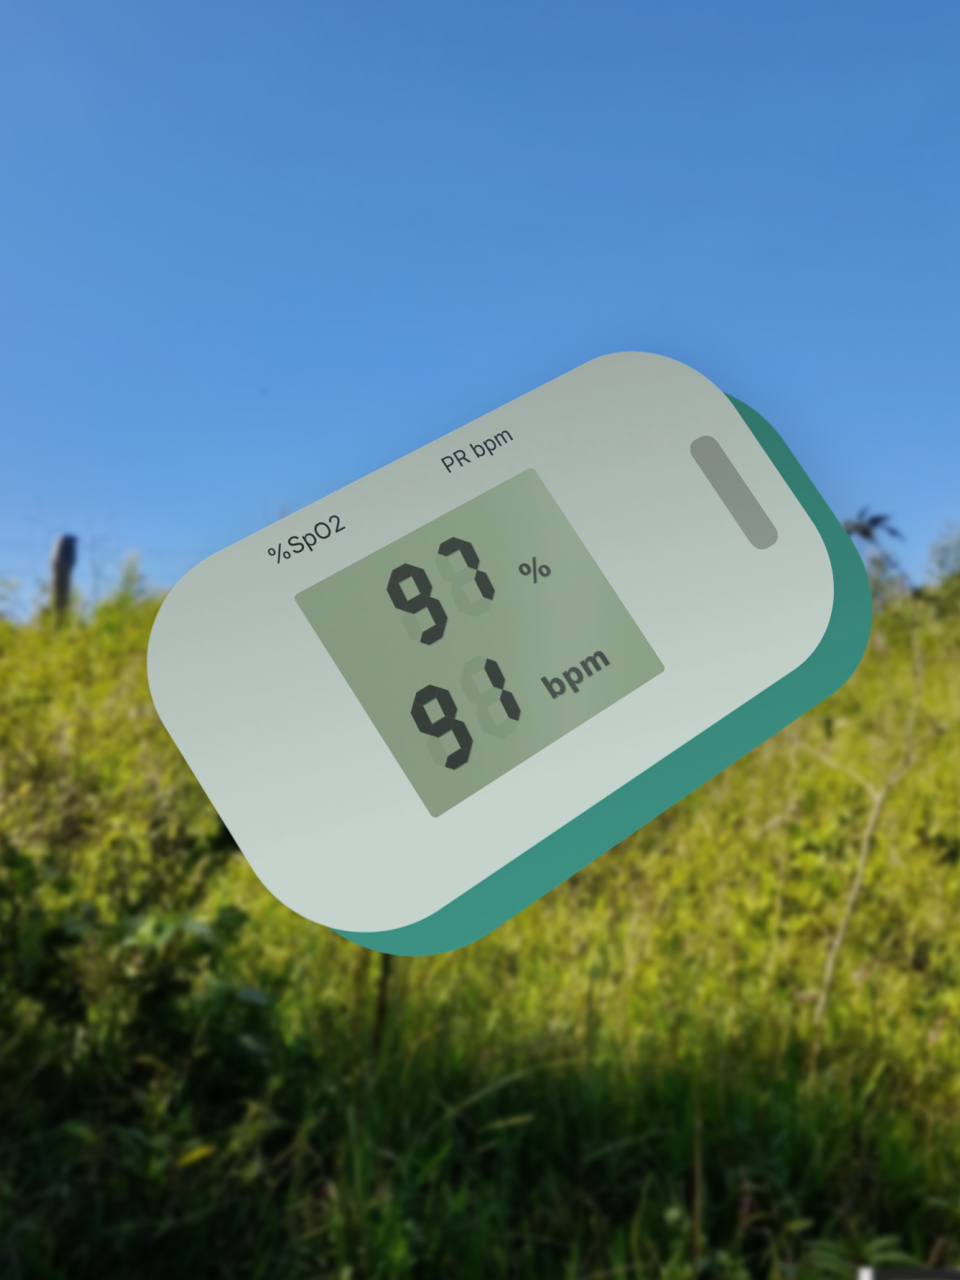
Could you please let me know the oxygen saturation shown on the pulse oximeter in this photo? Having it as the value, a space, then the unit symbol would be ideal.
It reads 97 %
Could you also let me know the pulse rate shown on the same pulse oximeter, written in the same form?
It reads 91 bpm
